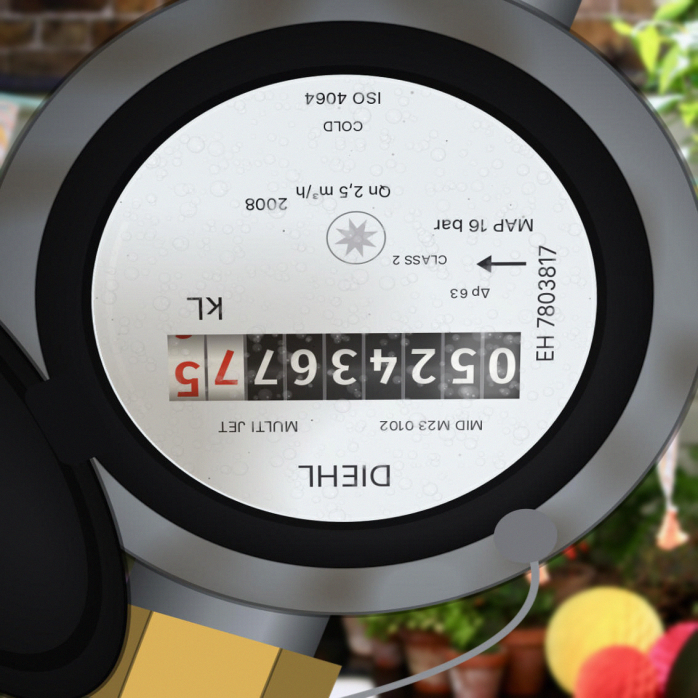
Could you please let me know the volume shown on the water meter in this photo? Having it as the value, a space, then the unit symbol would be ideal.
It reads 524367.75 kL
